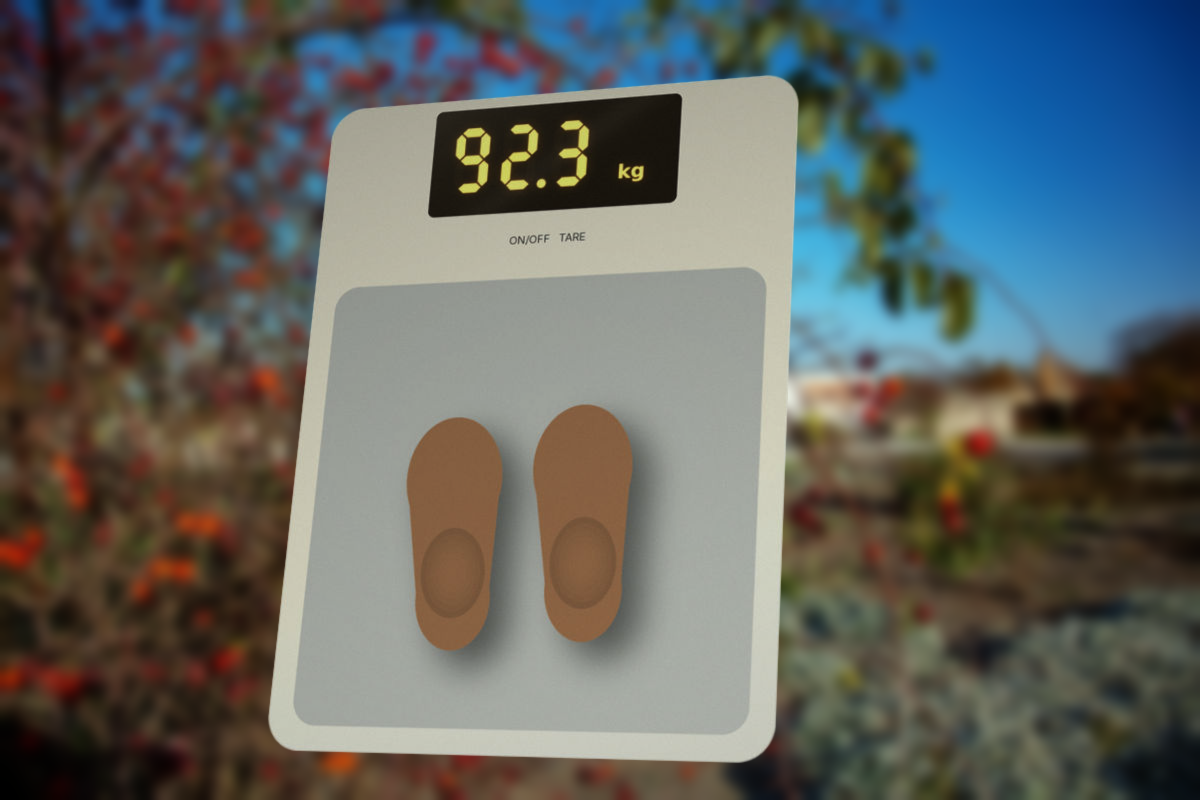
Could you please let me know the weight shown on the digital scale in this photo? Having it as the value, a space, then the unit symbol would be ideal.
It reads 92.3 kg
